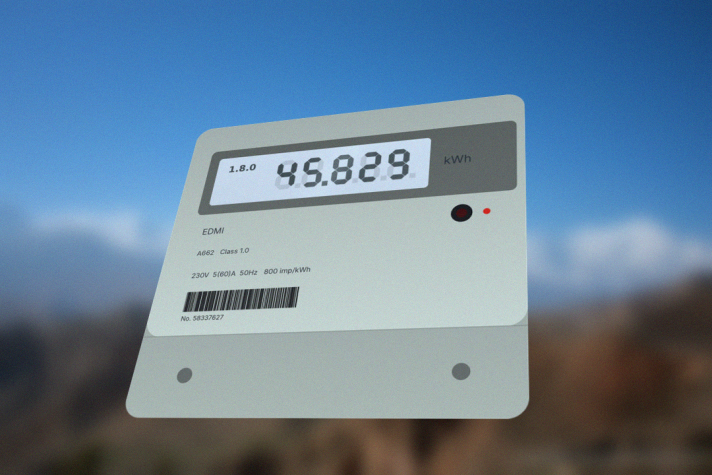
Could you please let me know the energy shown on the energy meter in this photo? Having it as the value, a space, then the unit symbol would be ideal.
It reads 45.829 kWh
